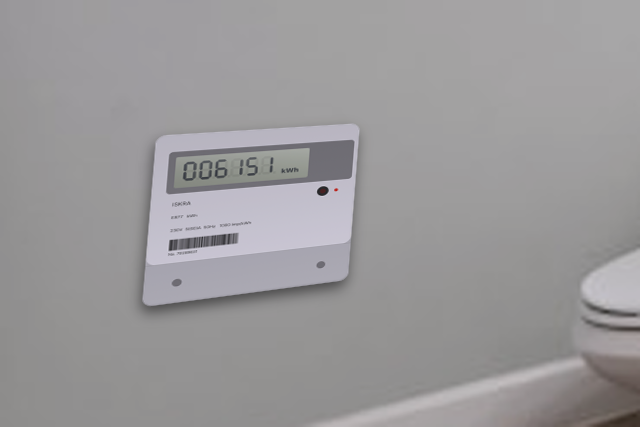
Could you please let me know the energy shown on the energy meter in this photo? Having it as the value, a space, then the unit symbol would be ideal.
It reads 6151 kWh
